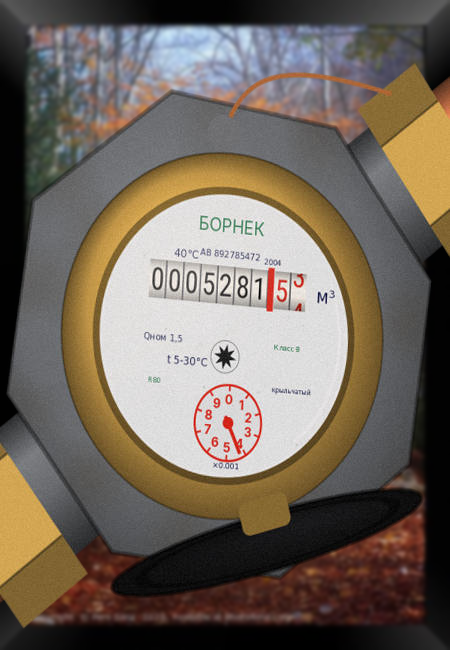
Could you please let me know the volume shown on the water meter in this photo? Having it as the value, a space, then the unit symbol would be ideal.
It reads 5281.534 m³
